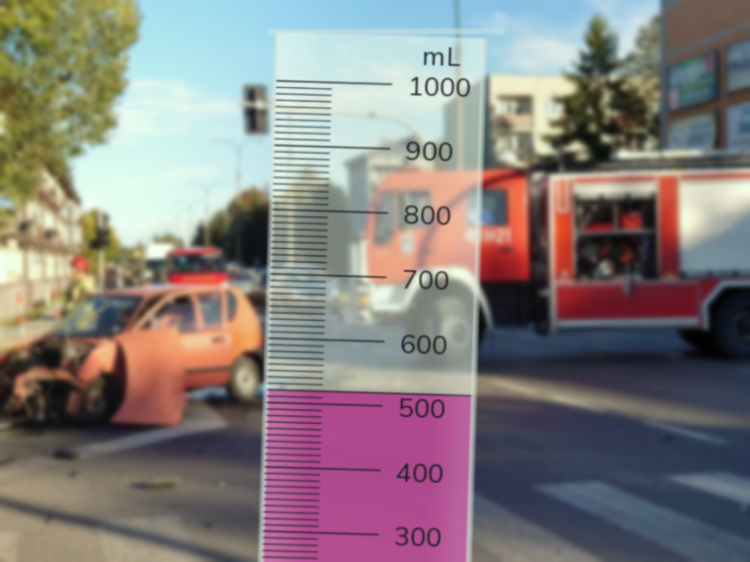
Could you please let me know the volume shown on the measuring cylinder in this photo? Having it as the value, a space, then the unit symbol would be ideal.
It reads 520 mL
